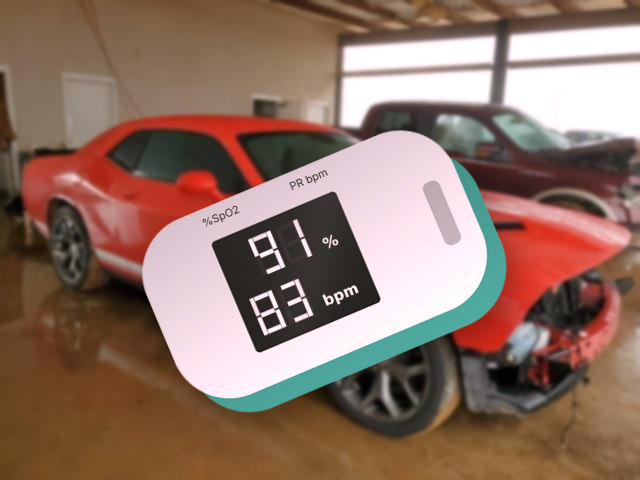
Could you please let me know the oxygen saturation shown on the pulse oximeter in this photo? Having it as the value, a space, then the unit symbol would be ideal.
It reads 91 %
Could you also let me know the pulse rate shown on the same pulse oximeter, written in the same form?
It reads 83 bpm
